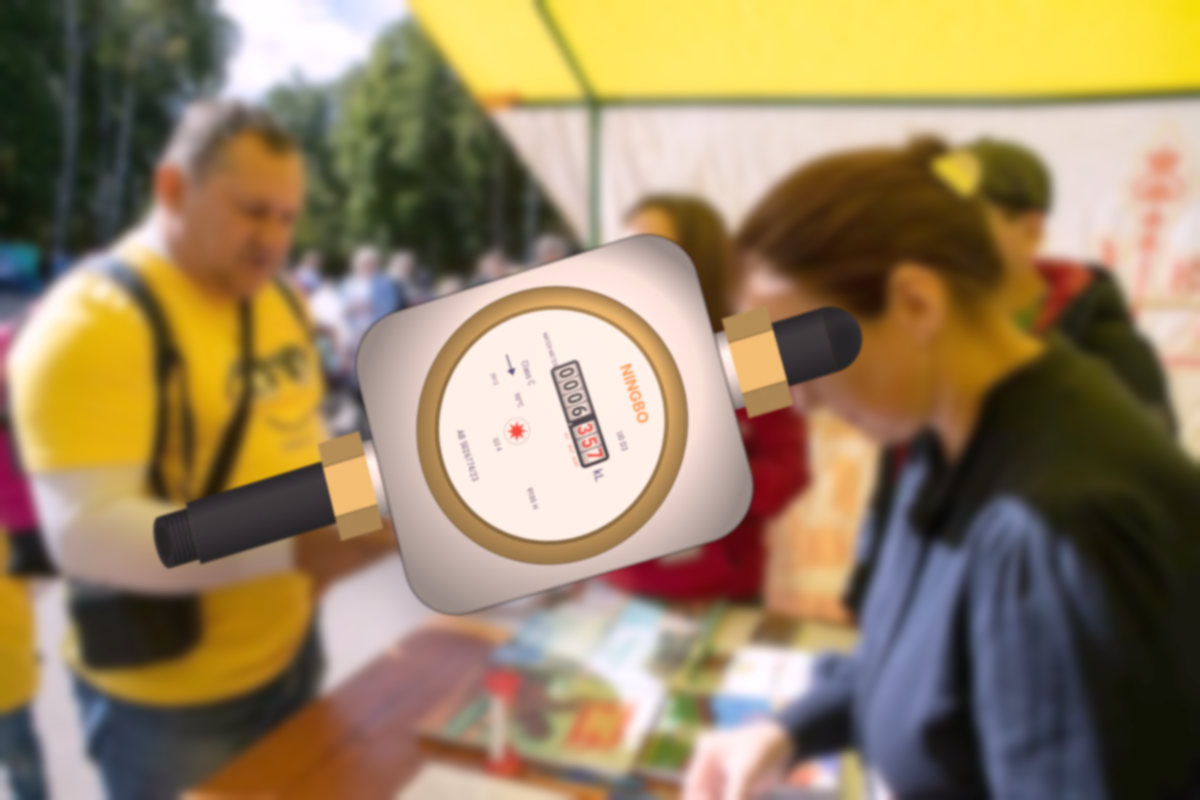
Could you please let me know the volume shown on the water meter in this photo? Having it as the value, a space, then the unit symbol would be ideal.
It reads 6.357 kL
